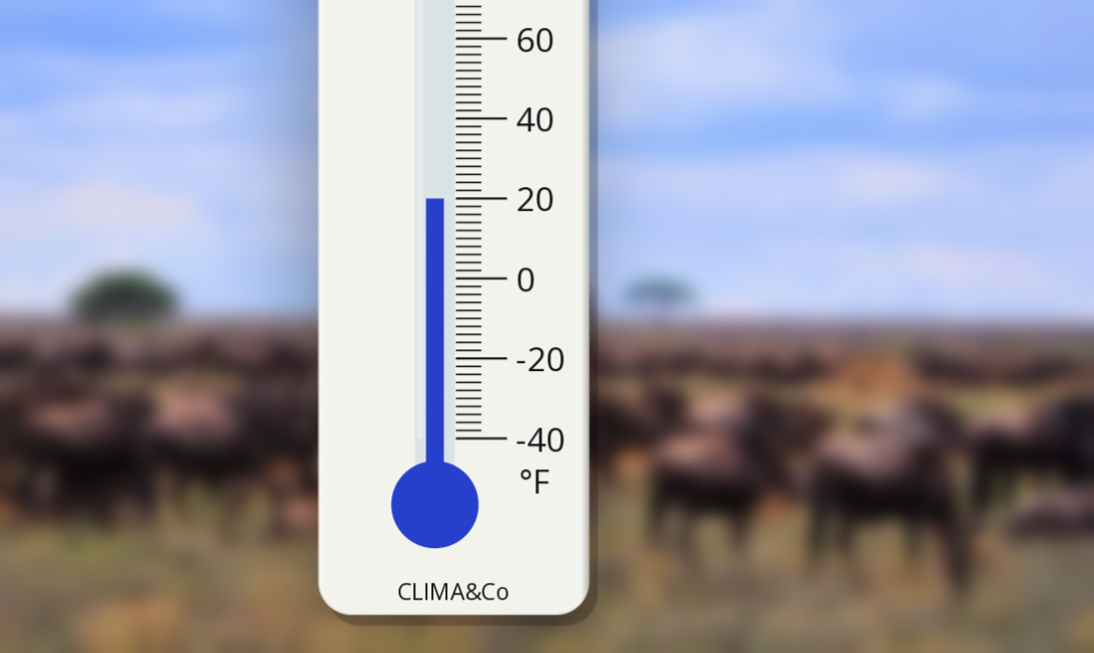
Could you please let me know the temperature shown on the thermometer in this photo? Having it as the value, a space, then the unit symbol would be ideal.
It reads 20 °F
